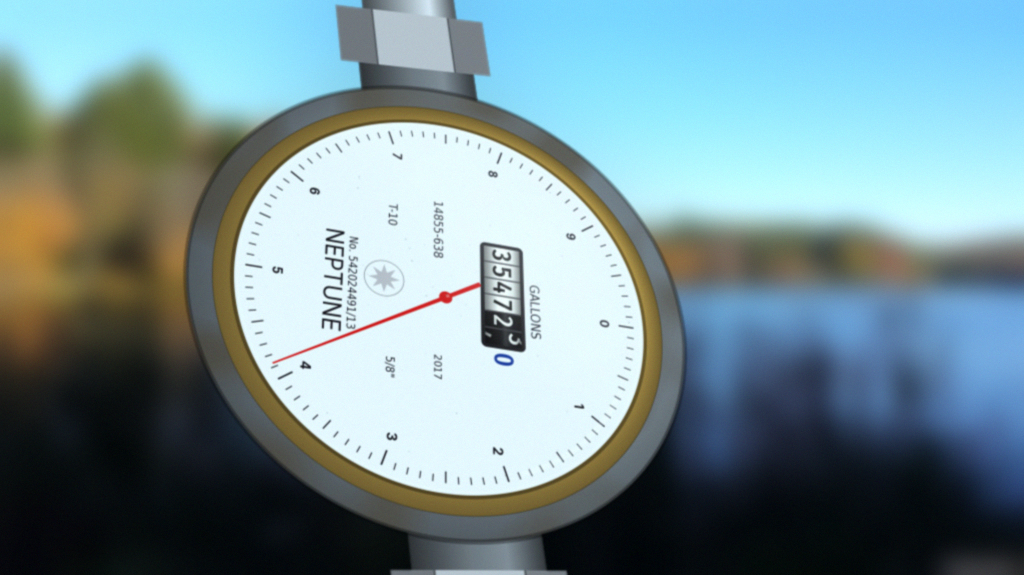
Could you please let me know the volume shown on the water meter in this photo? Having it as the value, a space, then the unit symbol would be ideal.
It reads 3547234.1 gal
